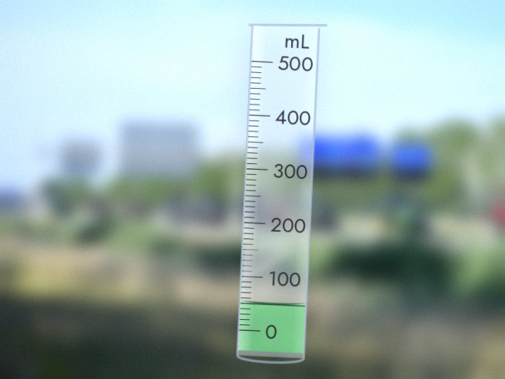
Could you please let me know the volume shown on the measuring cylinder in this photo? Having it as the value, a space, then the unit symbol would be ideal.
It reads 50 mL
